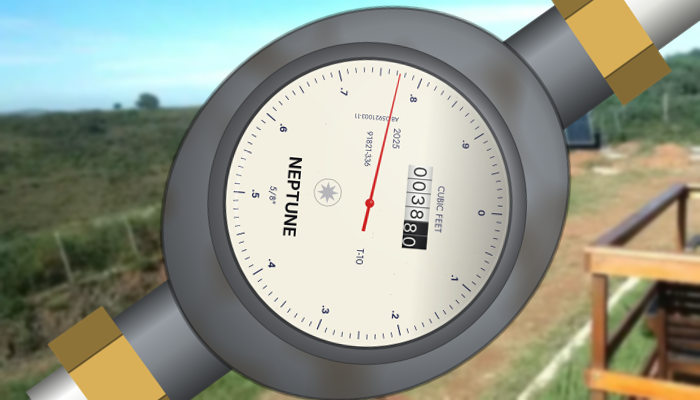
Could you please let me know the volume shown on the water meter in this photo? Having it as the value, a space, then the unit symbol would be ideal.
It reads 3879.77 ft³
